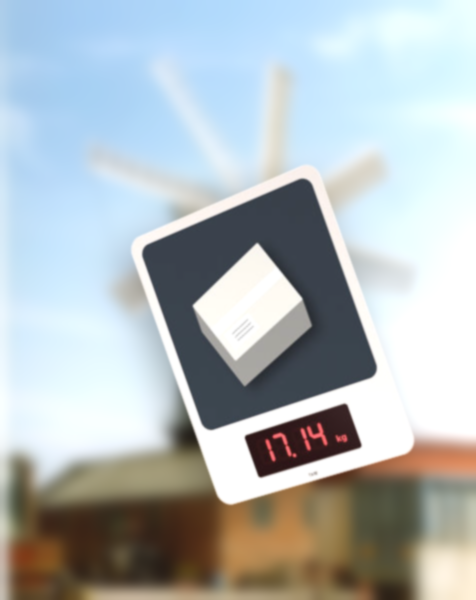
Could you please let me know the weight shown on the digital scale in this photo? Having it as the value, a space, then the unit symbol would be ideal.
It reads 17.14 kg
